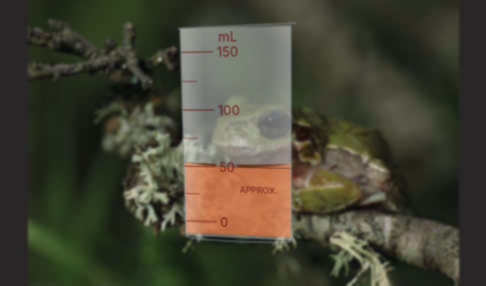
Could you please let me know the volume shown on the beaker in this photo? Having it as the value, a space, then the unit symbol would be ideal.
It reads 50 mL
